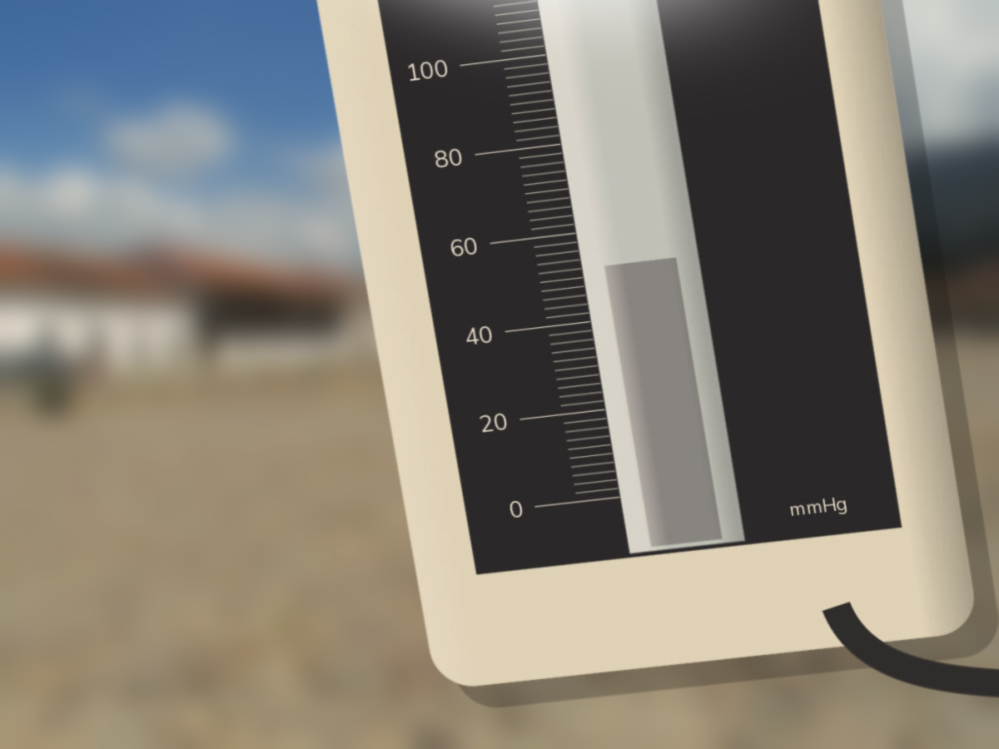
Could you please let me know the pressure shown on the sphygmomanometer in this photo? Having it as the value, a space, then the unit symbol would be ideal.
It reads 52 mmHg
